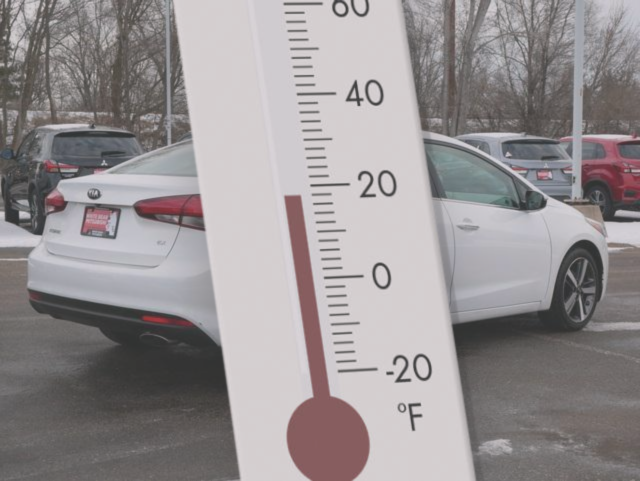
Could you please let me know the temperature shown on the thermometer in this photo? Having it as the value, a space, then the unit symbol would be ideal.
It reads 18 °F
